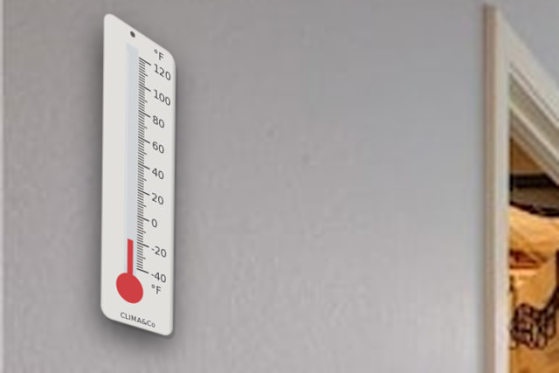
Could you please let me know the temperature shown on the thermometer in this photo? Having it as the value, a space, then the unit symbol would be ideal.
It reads -20 °F
